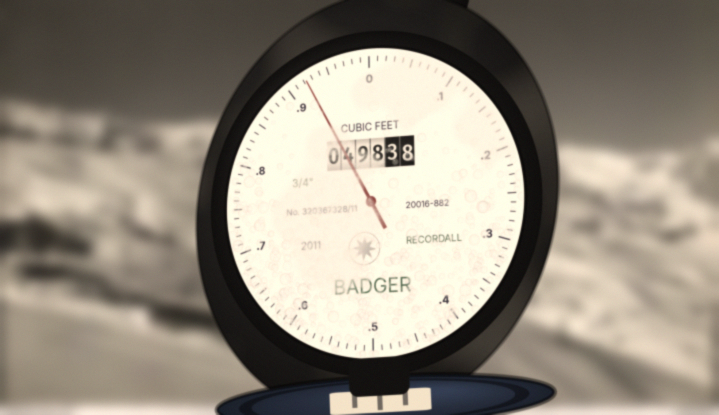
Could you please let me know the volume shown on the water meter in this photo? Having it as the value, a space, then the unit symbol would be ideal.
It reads 49837.92 ft³
